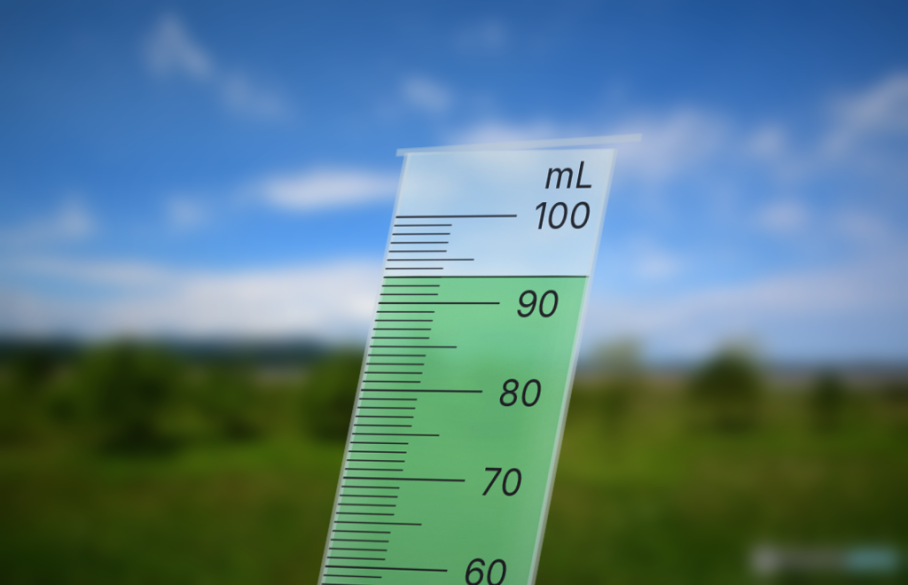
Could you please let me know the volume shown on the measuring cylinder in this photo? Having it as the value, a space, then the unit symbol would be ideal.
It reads 93 mL
